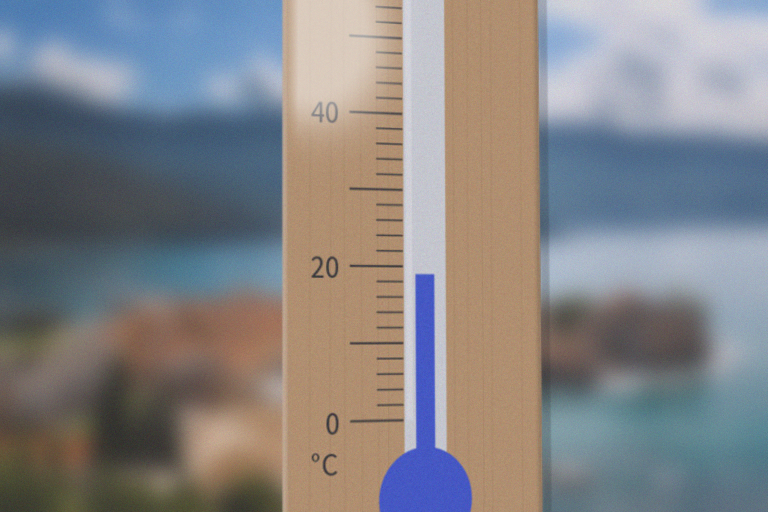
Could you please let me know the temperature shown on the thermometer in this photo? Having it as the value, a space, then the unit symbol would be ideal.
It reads 19 °C
